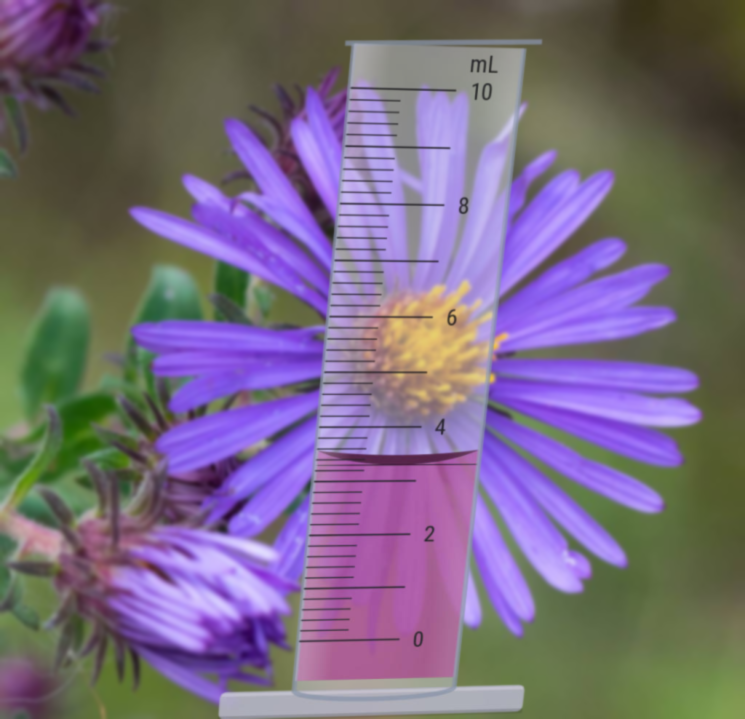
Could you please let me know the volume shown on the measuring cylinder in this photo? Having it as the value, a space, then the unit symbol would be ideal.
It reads 3.3 mL
